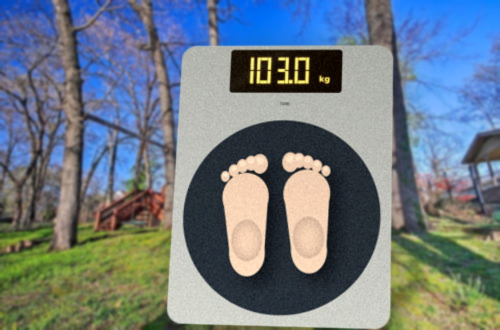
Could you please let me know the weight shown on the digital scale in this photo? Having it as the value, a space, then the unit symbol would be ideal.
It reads 103.0 kg
